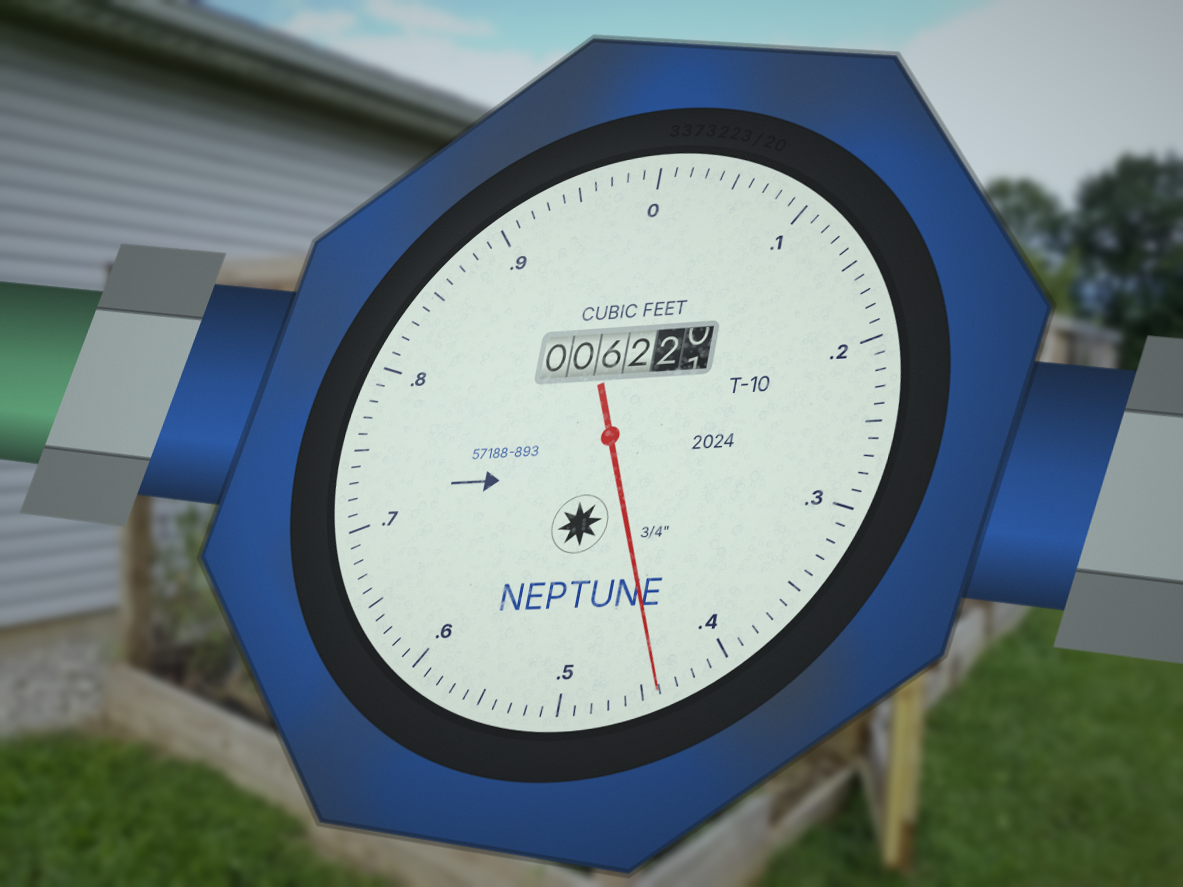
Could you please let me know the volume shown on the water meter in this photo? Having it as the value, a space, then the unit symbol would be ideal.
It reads 6220.44 ft³
